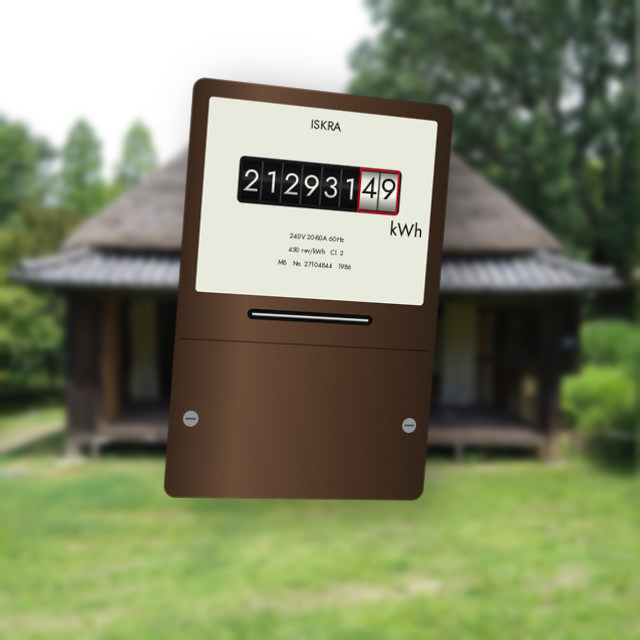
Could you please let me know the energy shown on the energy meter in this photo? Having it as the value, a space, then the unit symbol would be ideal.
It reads 212931.49 kWh
